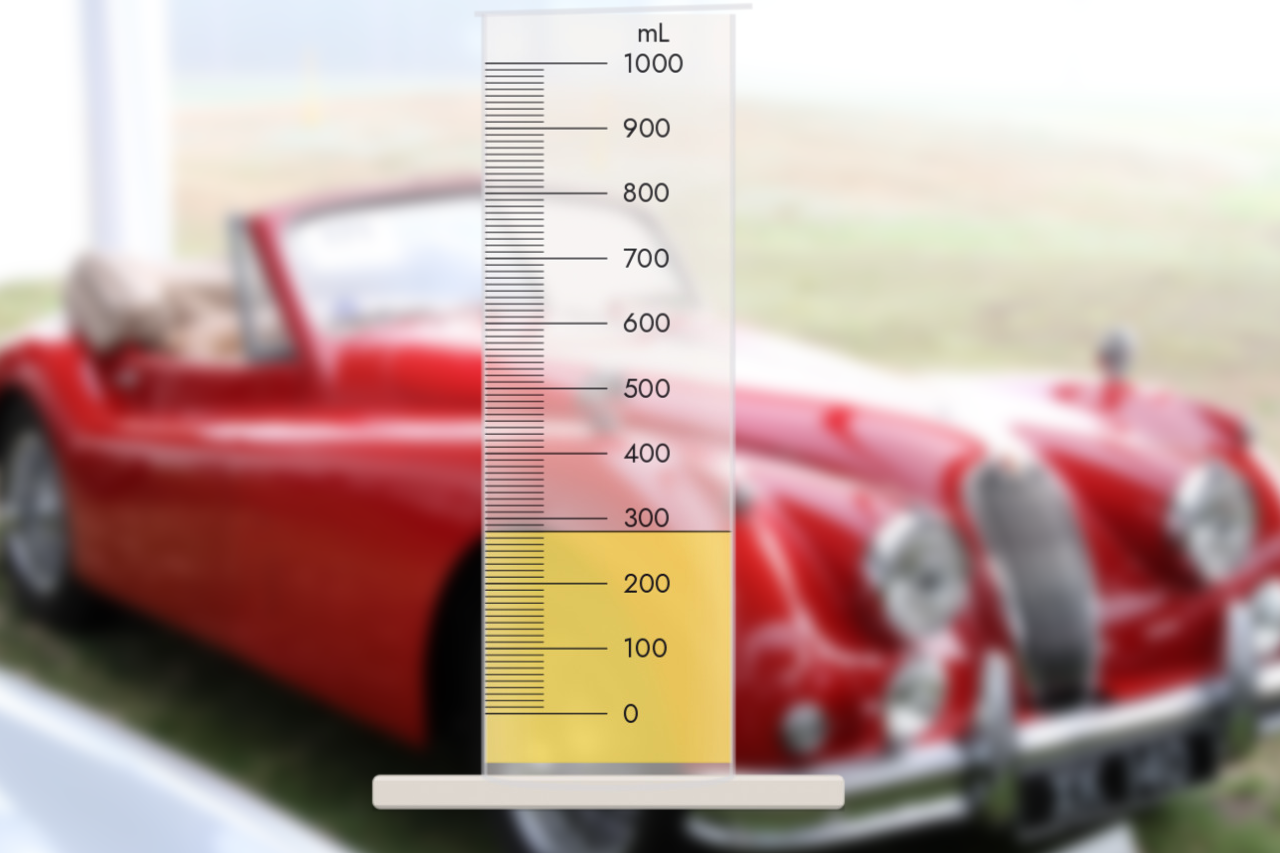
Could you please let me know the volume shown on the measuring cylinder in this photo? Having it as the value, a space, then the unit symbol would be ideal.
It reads 280 mL
